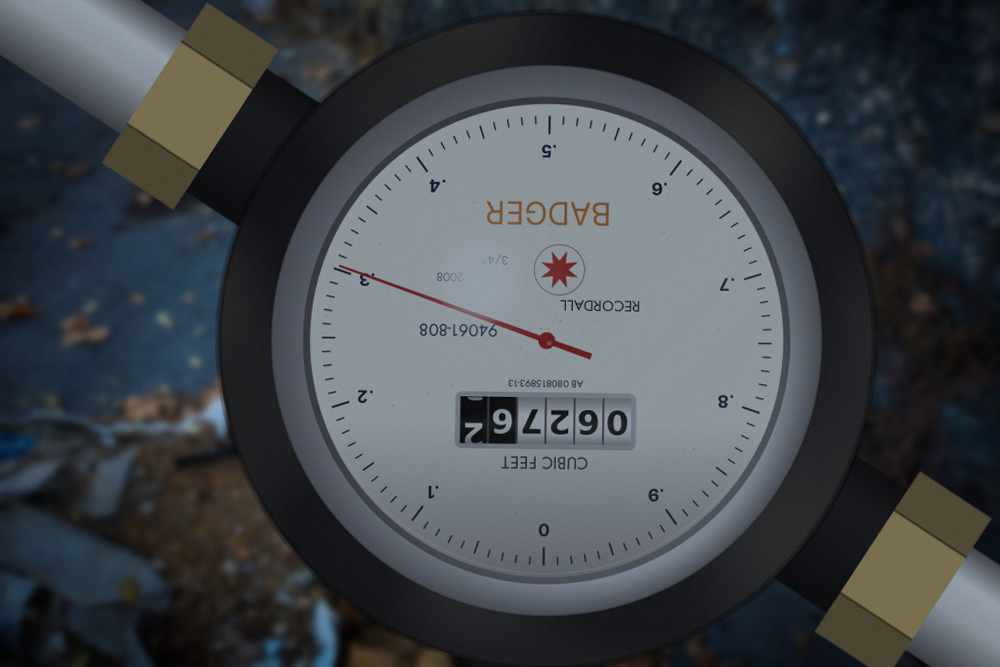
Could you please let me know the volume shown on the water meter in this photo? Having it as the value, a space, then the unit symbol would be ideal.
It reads 62762.30 ft³
